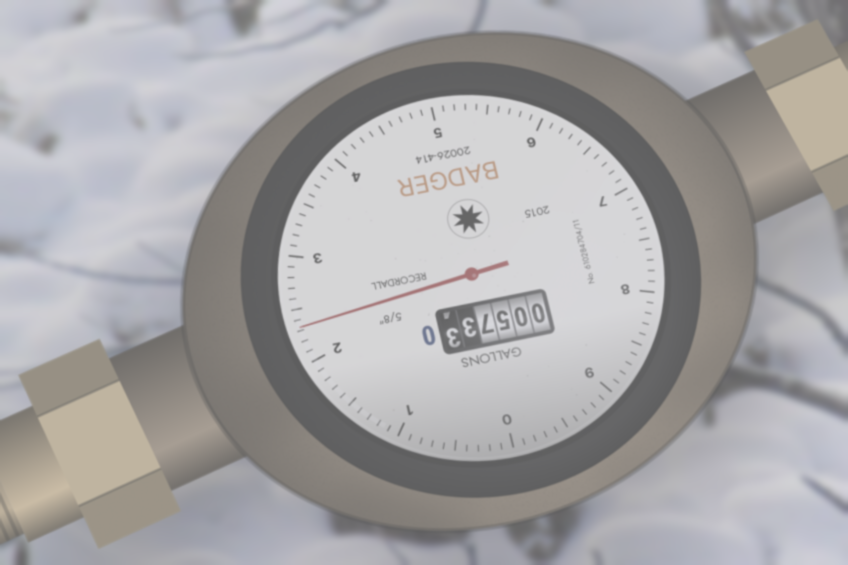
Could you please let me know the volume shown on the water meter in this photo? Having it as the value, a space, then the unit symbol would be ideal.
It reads 57332.3 gal
